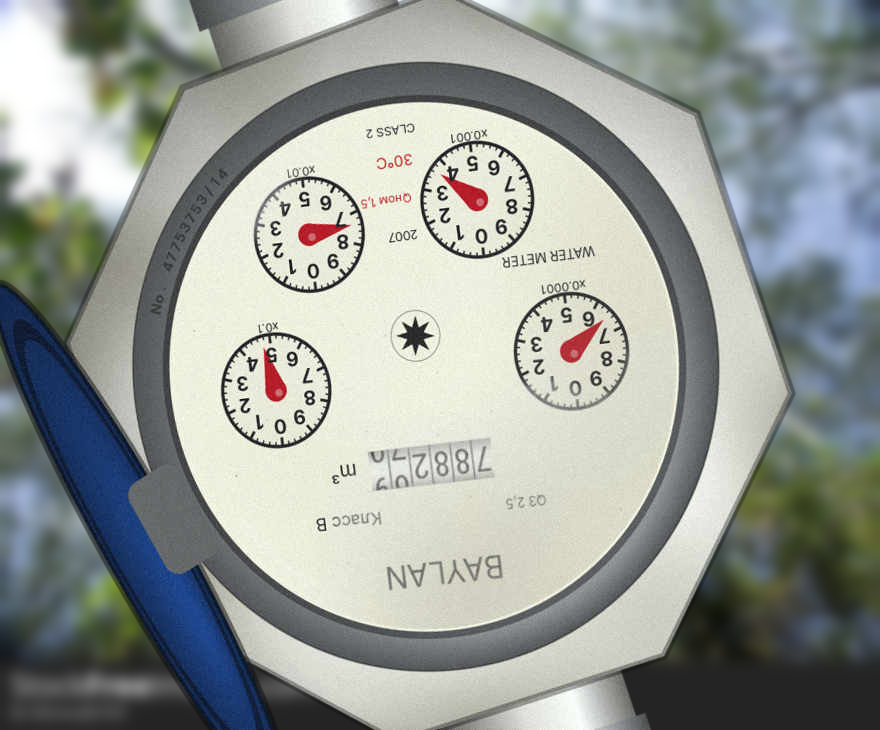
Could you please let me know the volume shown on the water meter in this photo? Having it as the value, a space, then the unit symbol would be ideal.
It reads 788269.4736 m³
